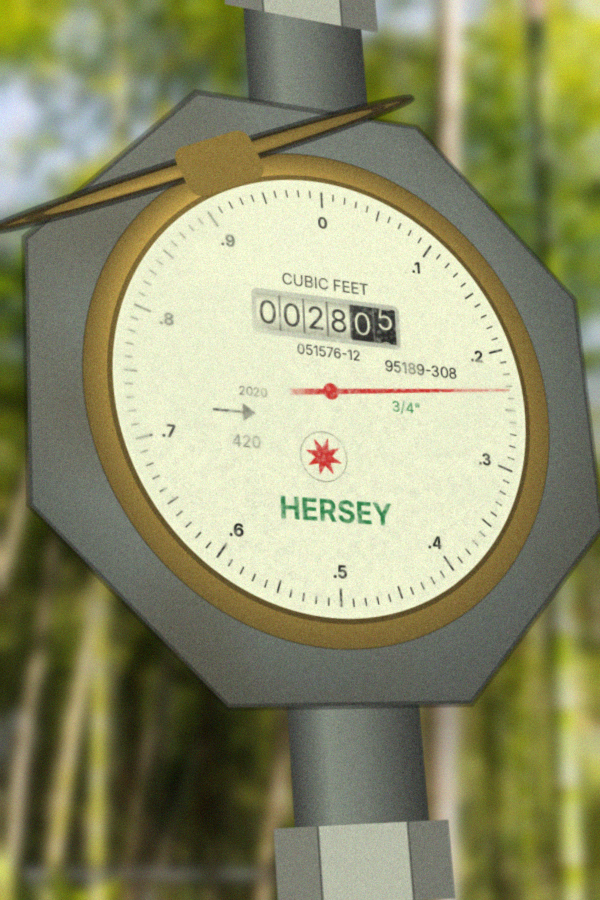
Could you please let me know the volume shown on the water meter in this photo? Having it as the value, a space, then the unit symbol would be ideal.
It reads 2805.23 ft³
